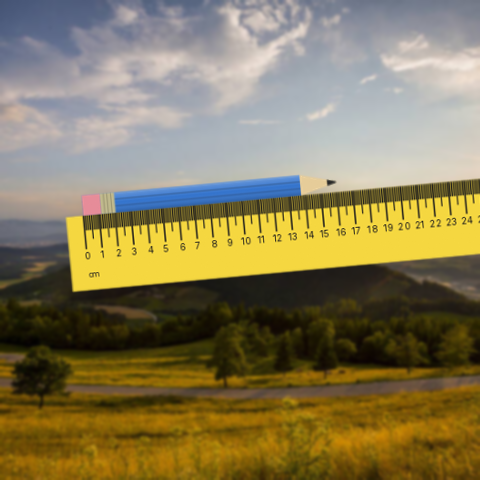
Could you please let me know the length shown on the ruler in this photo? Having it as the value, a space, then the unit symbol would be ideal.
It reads 16 cm
